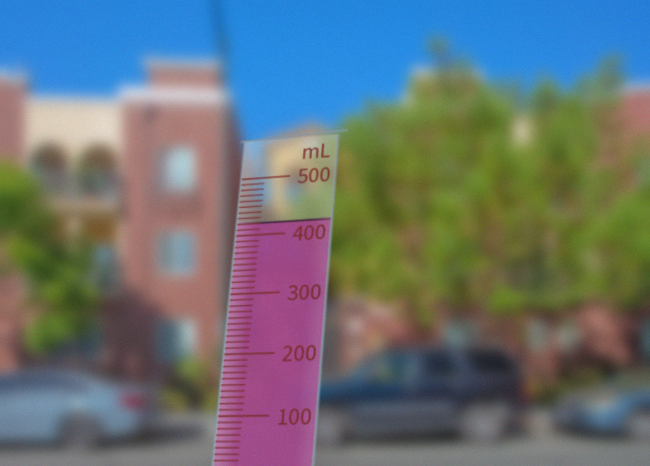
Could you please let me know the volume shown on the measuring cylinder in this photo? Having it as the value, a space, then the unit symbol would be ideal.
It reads 420 mL
